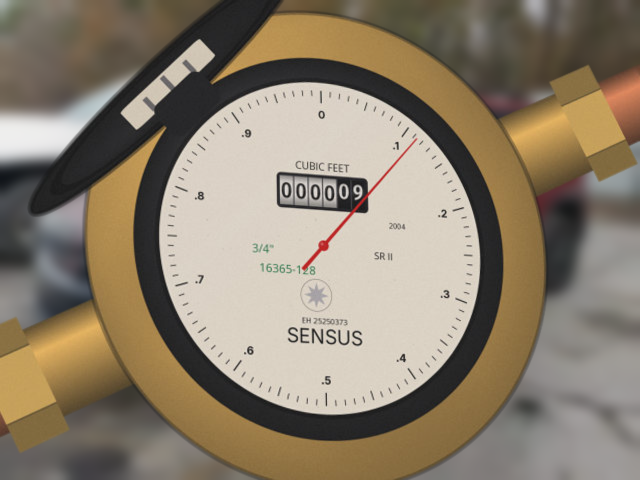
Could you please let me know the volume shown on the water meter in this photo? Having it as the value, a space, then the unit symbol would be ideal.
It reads 9.11 ft³
